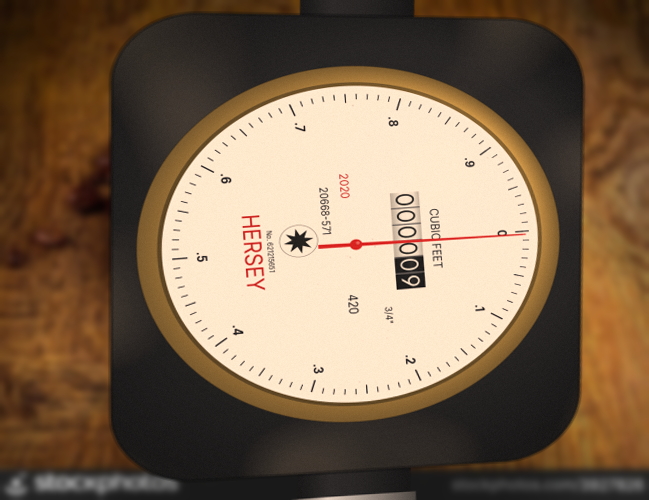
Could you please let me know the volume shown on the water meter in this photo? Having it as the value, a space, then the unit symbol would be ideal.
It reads 9.00 ft³
